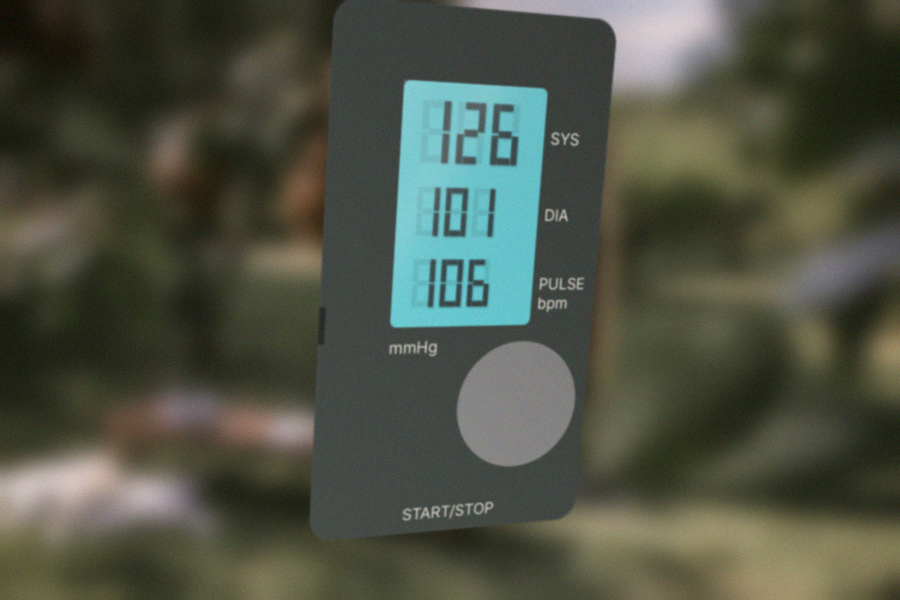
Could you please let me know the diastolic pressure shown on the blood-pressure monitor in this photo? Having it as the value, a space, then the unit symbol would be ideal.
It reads 101 mmHg
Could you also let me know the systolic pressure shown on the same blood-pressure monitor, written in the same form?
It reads 126 mmHg
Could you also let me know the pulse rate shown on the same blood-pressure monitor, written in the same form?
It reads 106 bpm
